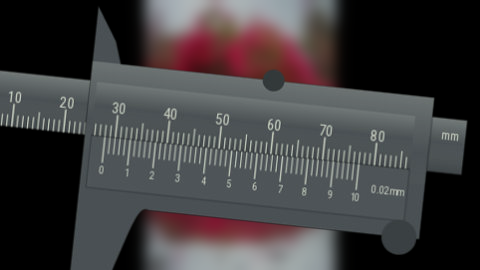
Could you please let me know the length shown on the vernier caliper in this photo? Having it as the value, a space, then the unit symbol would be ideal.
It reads 28.0 mm
